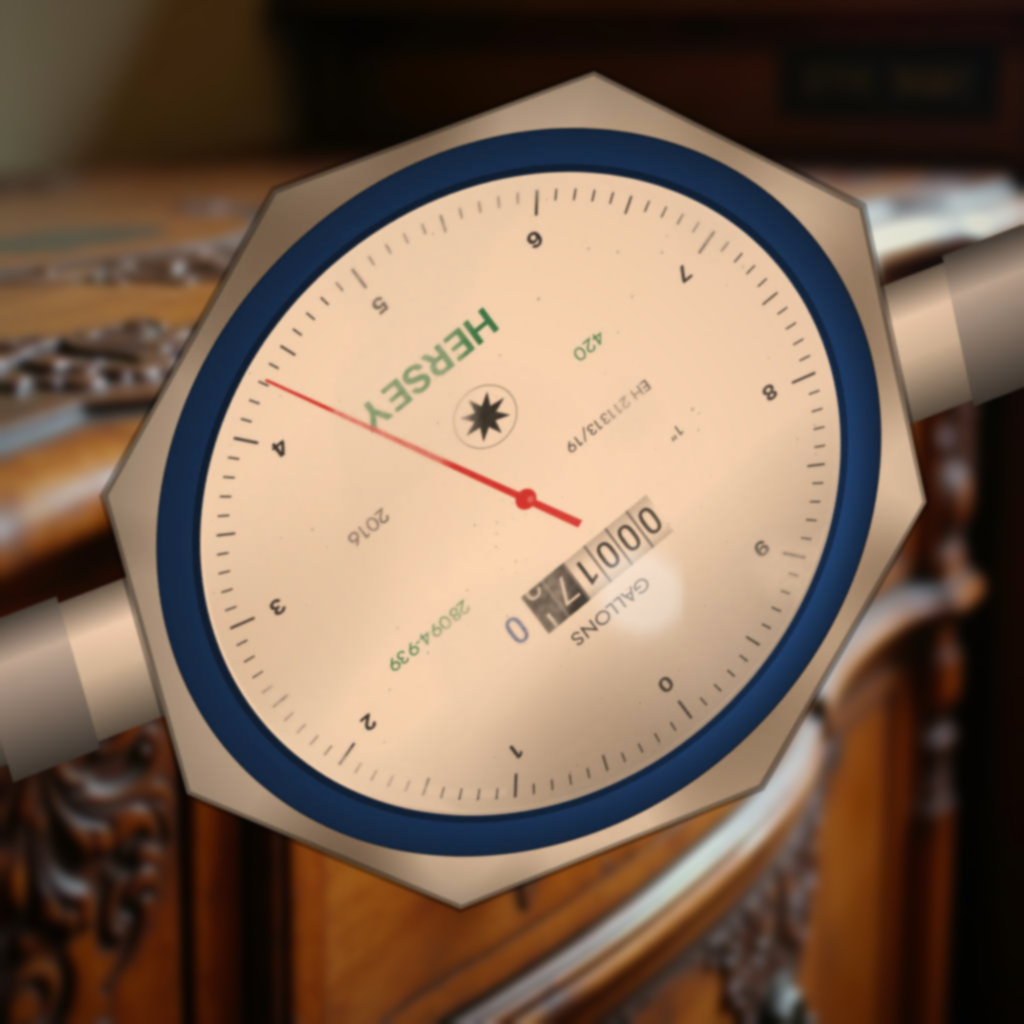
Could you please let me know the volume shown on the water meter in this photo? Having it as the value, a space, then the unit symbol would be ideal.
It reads 1714.3 gal
